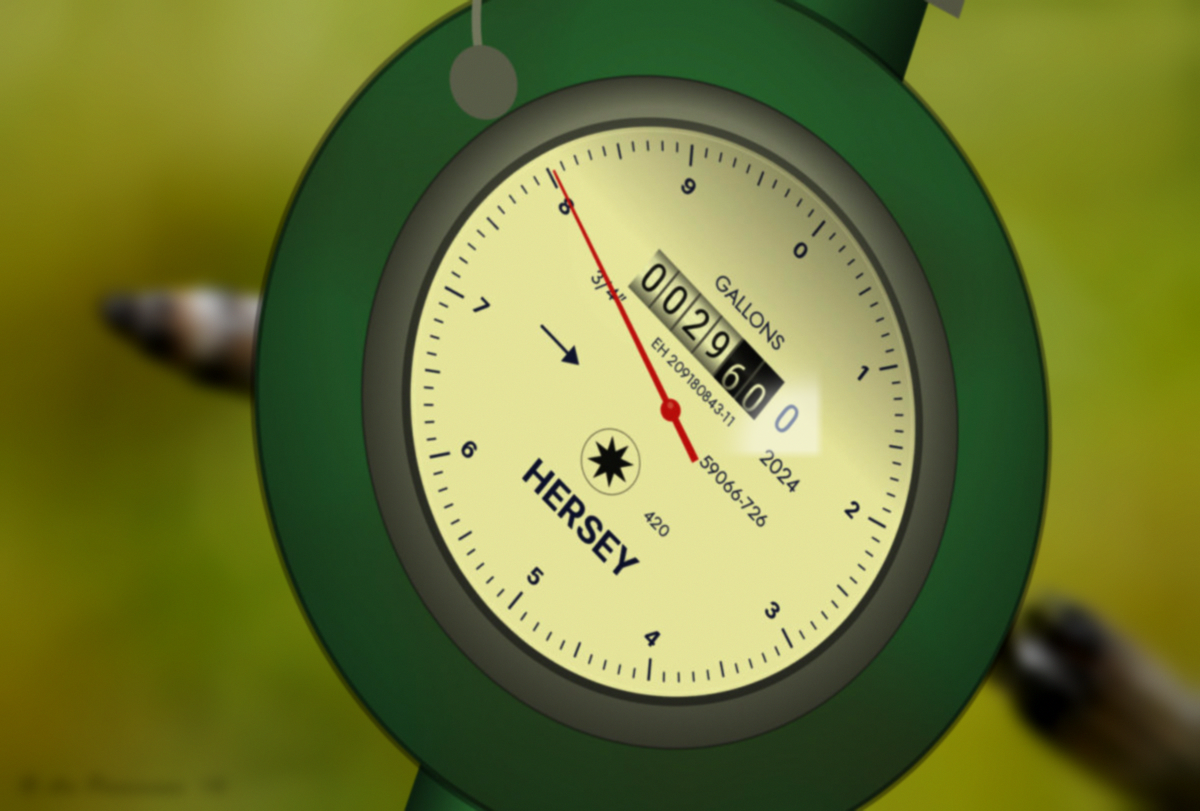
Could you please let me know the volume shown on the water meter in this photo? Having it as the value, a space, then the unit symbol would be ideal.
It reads 29598.0 gal
